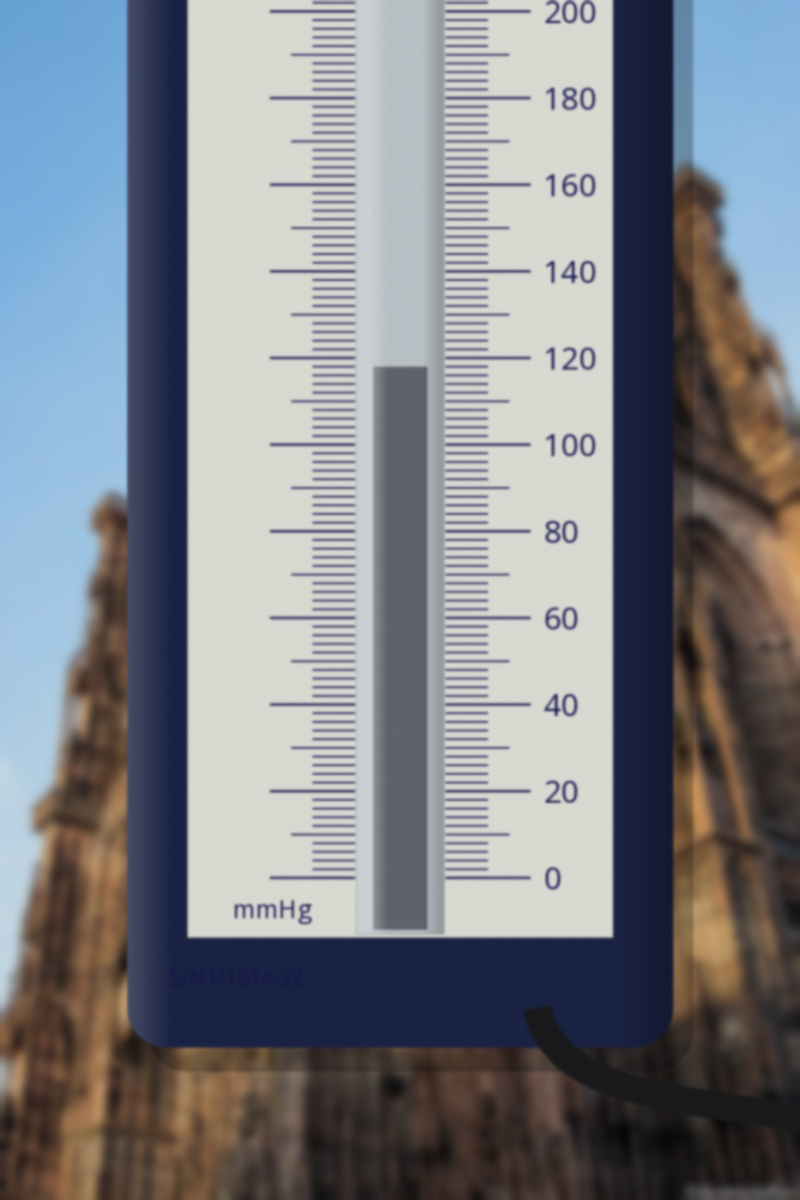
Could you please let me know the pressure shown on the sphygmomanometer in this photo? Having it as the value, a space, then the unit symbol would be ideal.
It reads 118 mmHg
